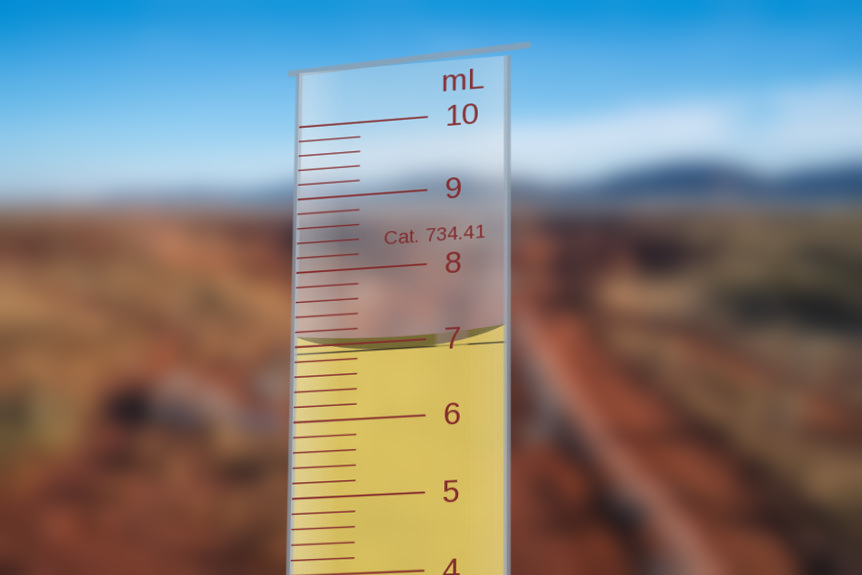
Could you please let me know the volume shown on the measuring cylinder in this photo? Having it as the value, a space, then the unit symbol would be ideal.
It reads 6.9 mL
